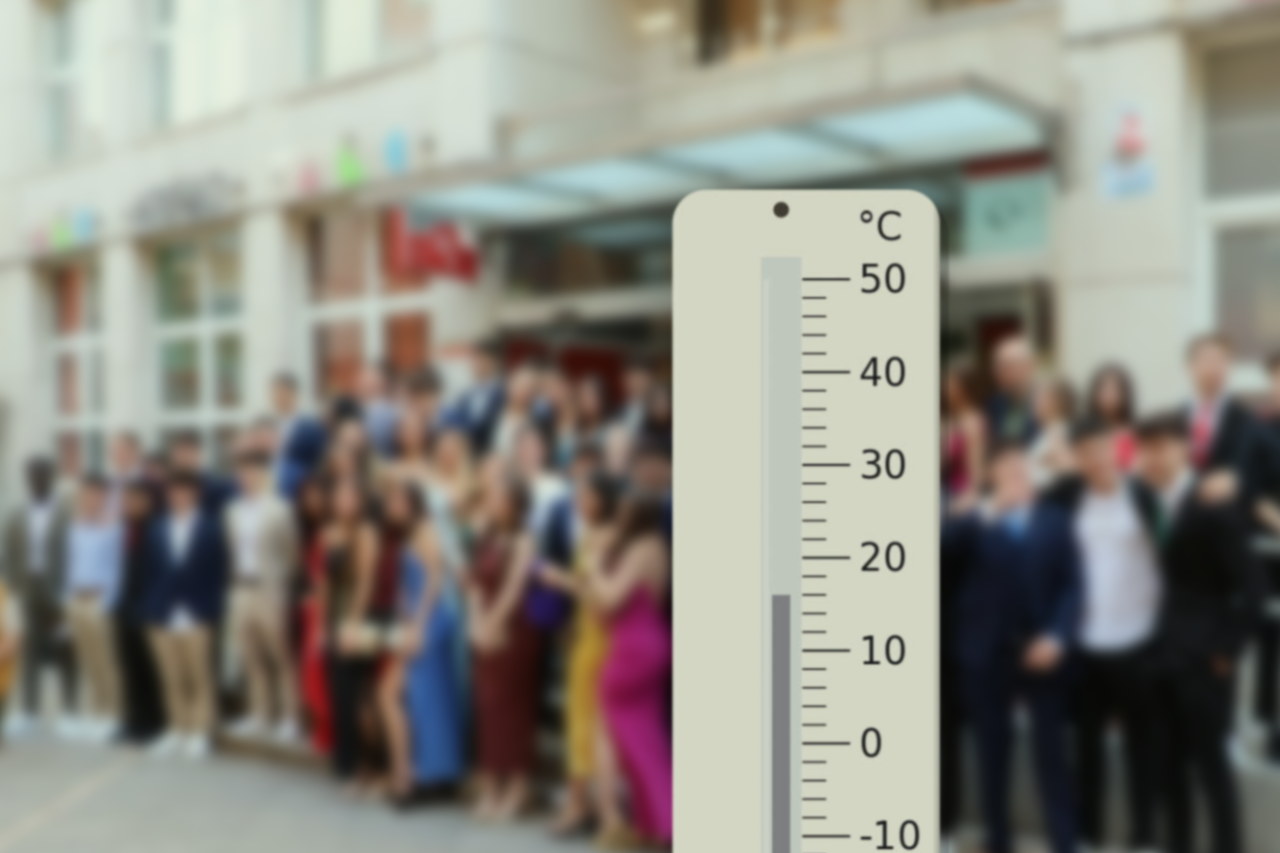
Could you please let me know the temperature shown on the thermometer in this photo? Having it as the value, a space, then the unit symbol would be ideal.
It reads 16 °C
